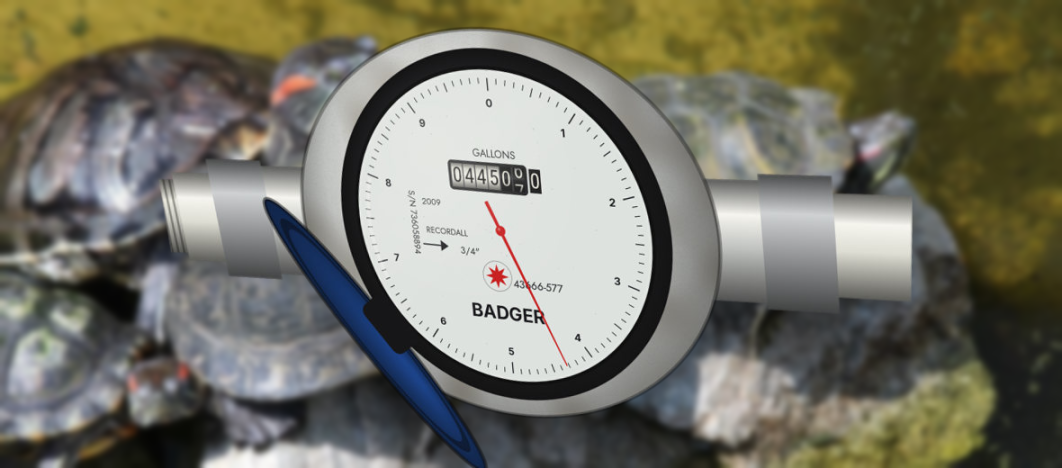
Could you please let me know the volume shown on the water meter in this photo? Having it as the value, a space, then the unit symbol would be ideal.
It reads 445064.3 gal
